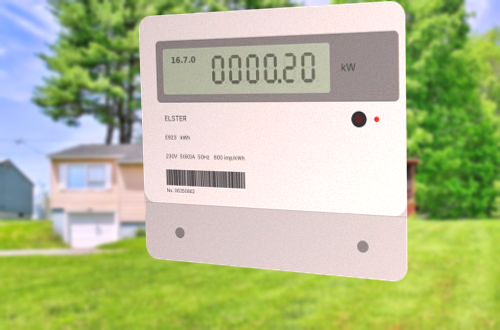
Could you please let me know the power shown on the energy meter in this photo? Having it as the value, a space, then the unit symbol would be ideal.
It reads 0.20 kW
